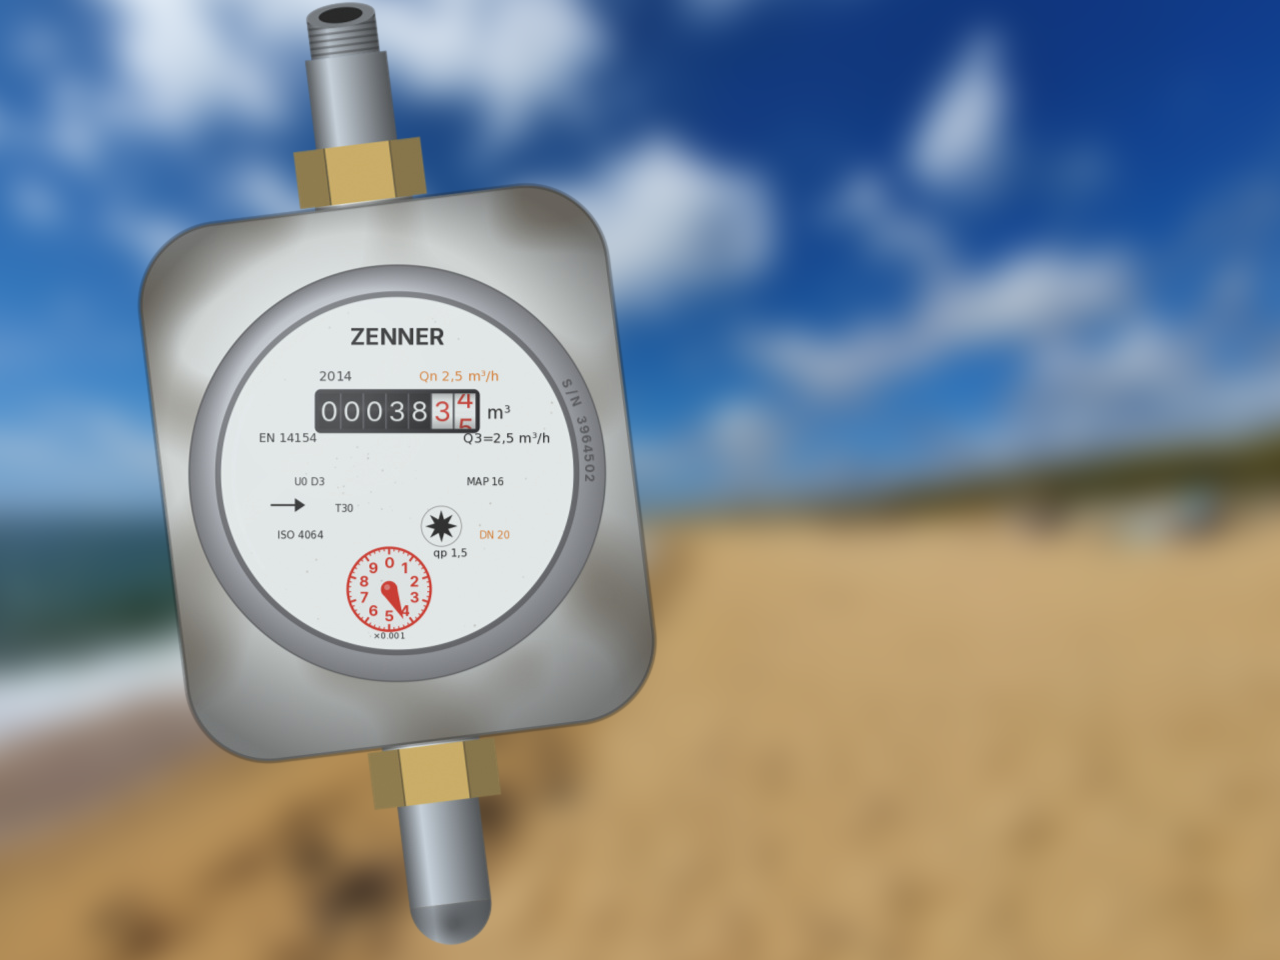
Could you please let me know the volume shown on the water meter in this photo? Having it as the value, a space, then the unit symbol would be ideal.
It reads 38.344 m³
